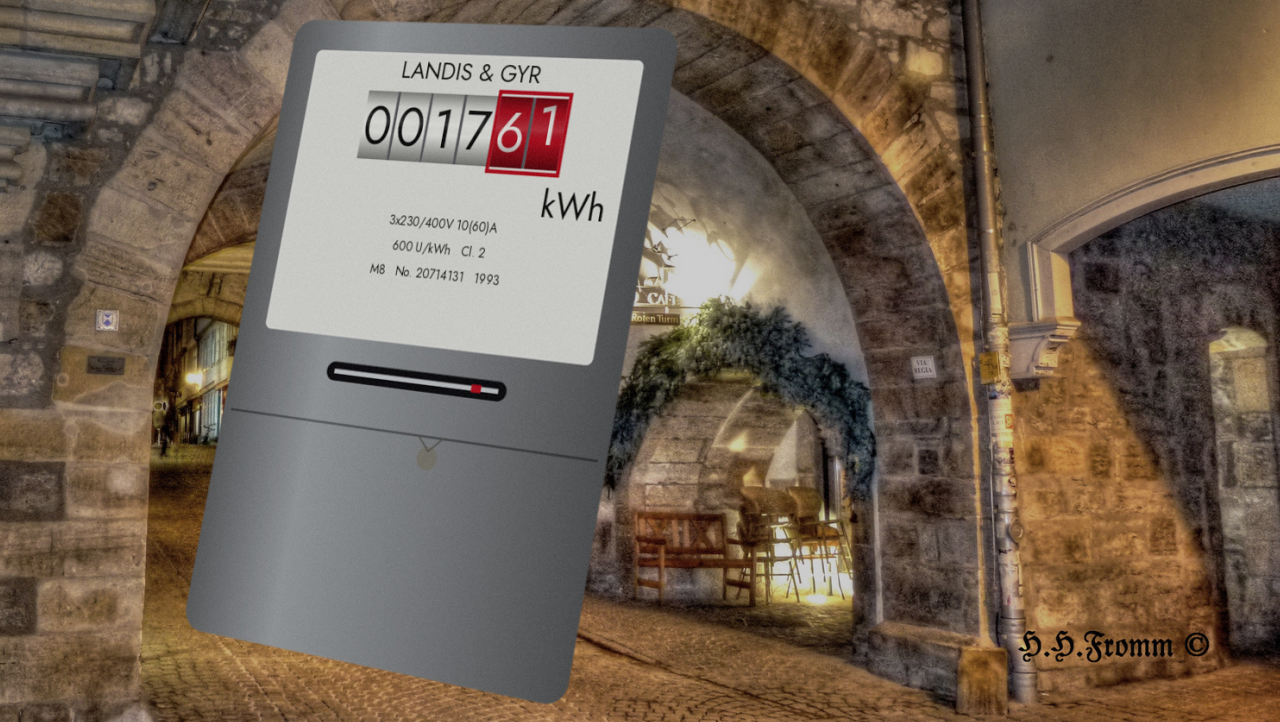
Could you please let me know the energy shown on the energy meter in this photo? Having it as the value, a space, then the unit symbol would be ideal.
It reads 17.61 kWh
